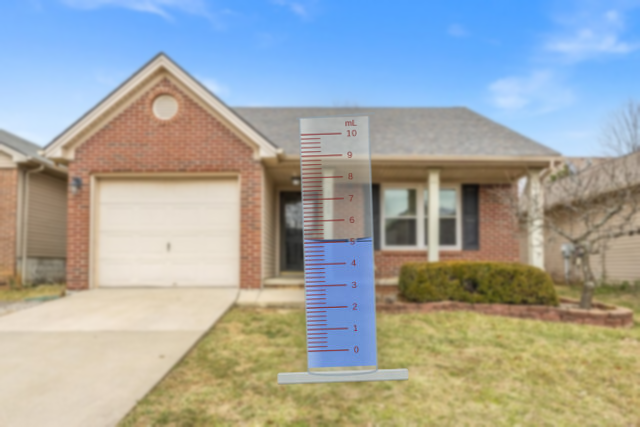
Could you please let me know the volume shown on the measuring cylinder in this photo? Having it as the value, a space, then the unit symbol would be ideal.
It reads 5 mL
